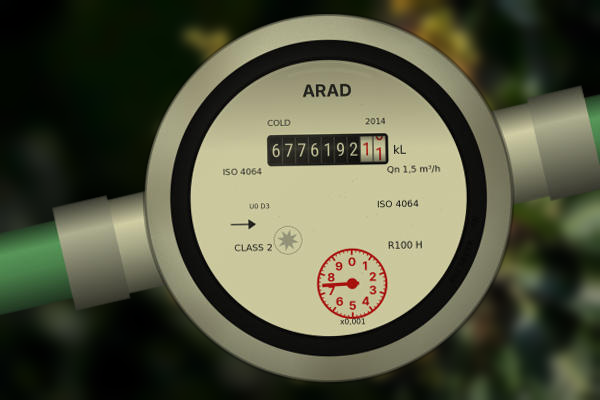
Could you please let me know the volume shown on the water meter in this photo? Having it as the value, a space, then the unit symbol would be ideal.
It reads 6776192.107 kL
